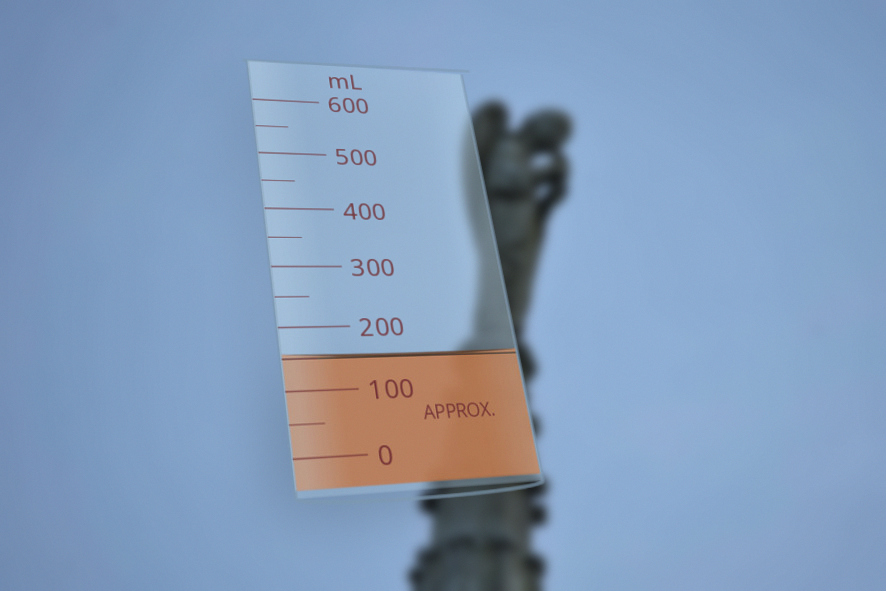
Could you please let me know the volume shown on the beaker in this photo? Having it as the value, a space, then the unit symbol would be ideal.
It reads 150 mL
